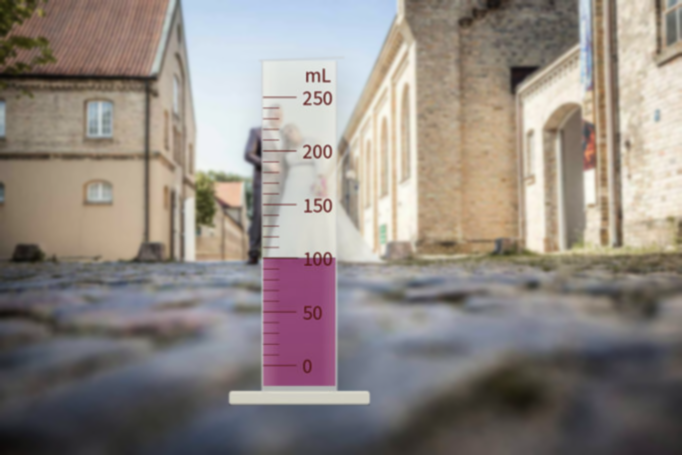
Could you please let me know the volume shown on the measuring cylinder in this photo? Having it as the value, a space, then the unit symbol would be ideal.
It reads 100 mL
